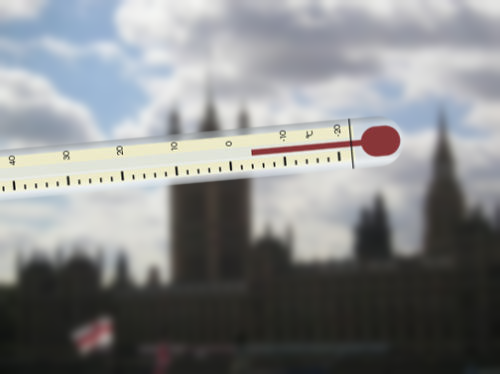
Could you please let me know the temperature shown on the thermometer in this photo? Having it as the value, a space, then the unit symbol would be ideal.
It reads -4 °C
